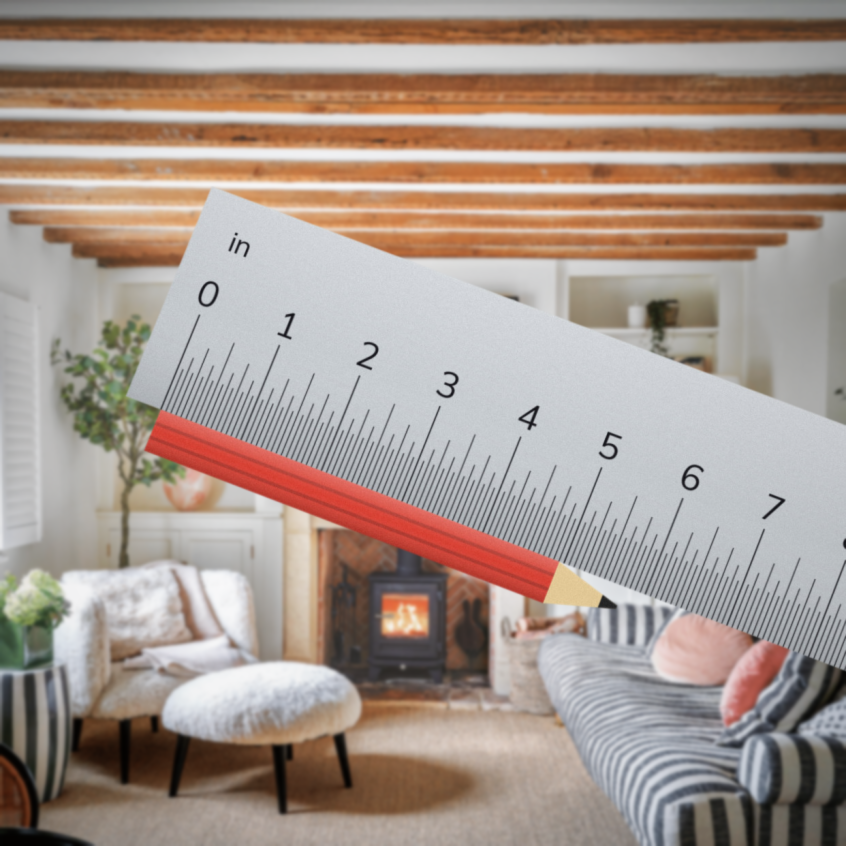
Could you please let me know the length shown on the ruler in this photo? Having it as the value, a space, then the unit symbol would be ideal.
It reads 5.75 in
